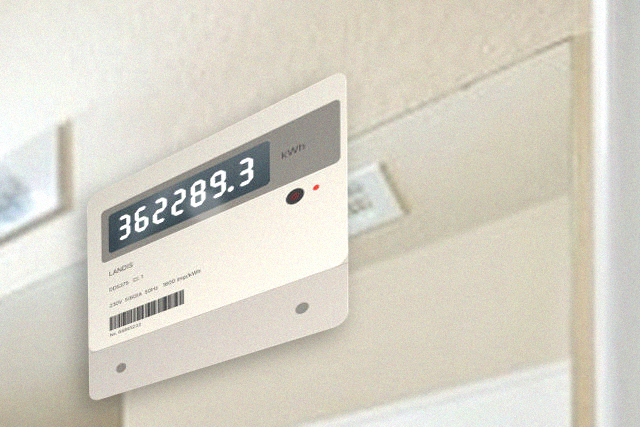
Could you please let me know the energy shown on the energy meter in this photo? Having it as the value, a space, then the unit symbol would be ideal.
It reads 362289.3 kWh
